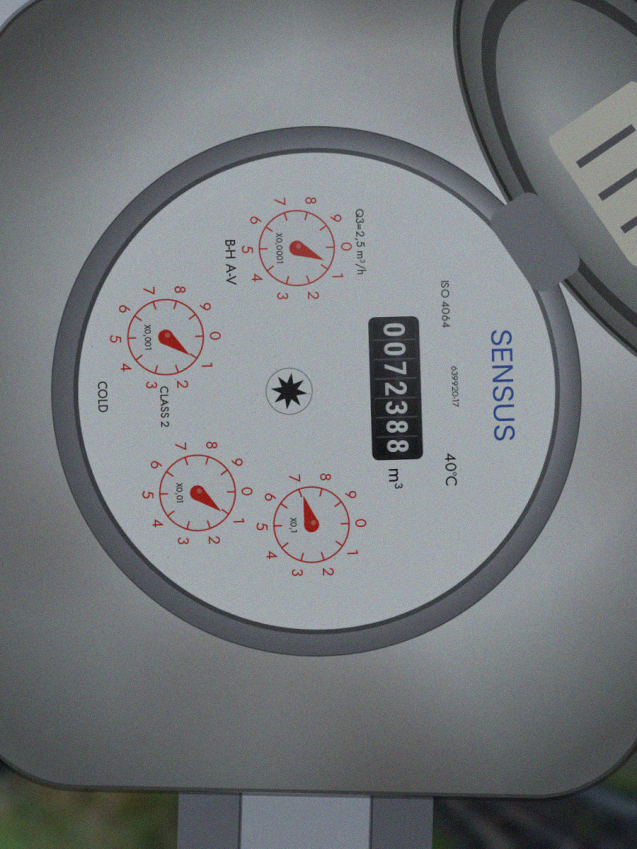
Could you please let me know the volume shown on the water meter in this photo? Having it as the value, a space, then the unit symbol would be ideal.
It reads 72388.7110 m³
